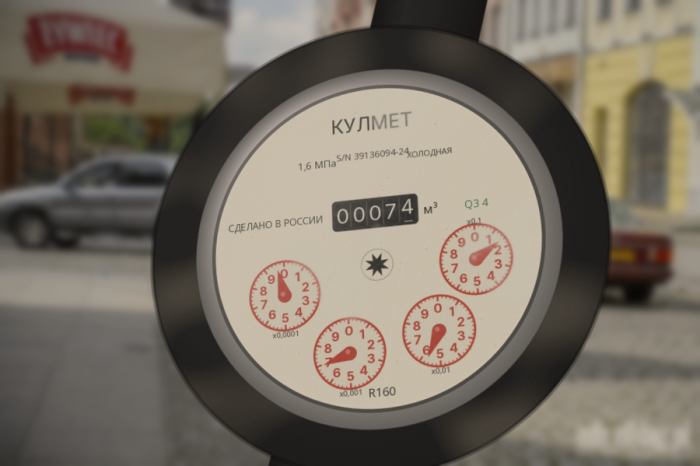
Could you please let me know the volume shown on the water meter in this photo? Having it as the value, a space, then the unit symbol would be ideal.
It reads 74.1569 m³
